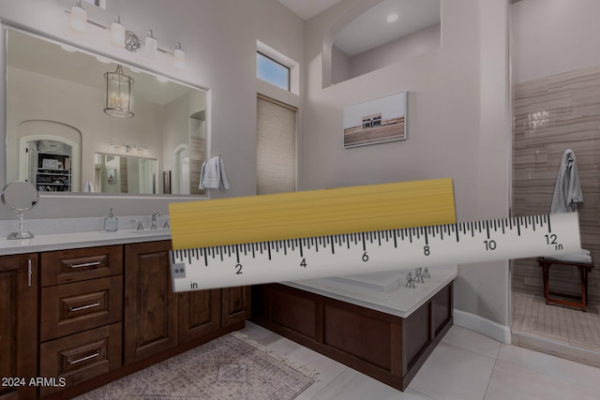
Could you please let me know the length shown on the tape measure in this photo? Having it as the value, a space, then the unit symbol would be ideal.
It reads 9 in
